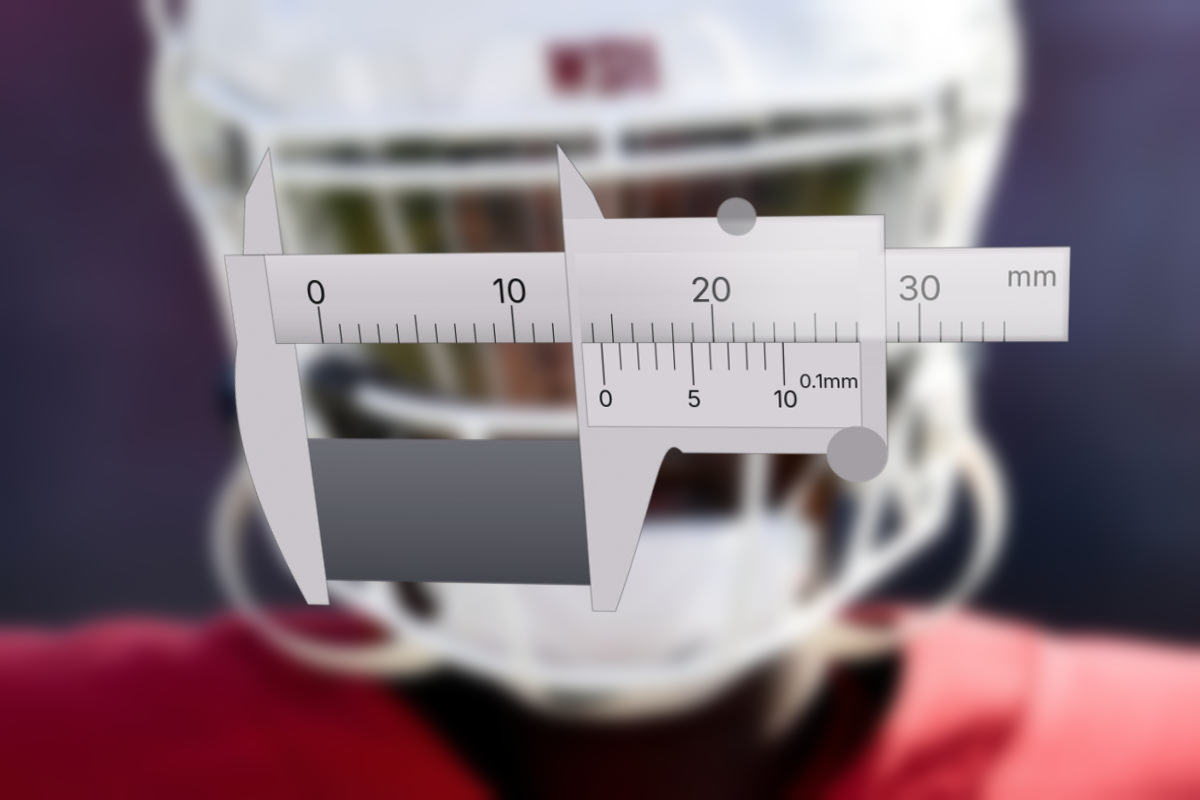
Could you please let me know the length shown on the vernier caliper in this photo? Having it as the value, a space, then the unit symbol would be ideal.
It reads 14.4 mm
